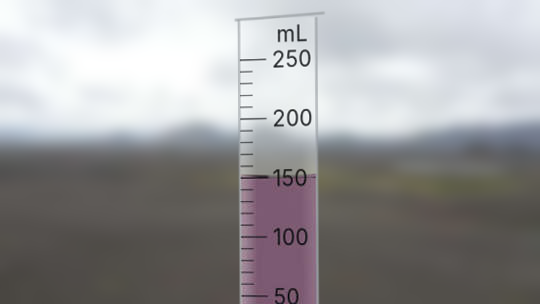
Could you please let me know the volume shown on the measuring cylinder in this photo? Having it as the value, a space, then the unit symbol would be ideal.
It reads 150 mL
